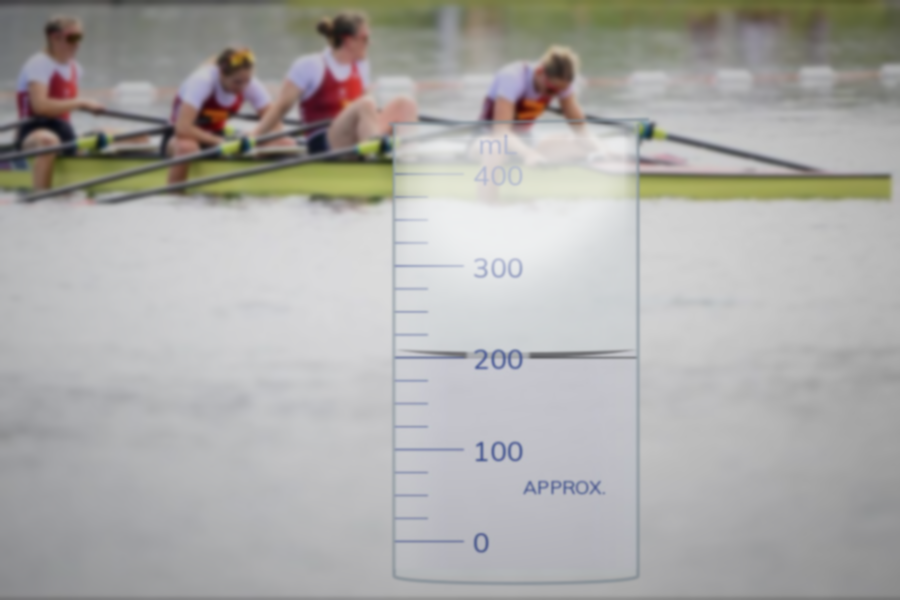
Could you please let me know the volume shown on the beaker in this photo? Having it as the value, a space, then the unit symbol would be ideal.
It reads 200 mL
